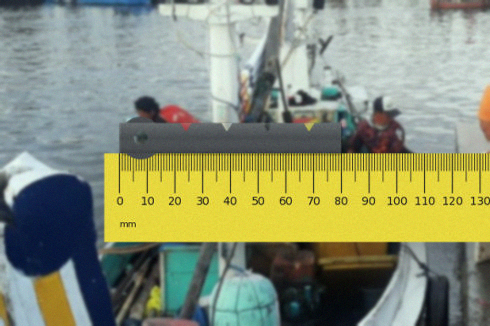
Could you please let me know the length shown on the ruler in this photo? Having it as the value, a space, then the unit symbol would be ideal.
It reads 80 mm
